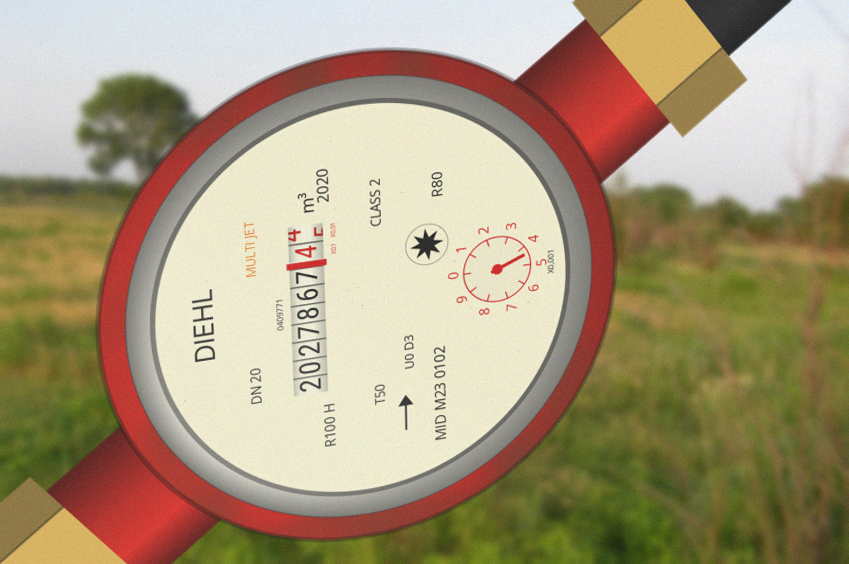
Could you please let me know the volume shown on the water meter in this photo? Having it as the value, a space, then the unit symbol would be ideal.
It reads 2027867.444 m³
